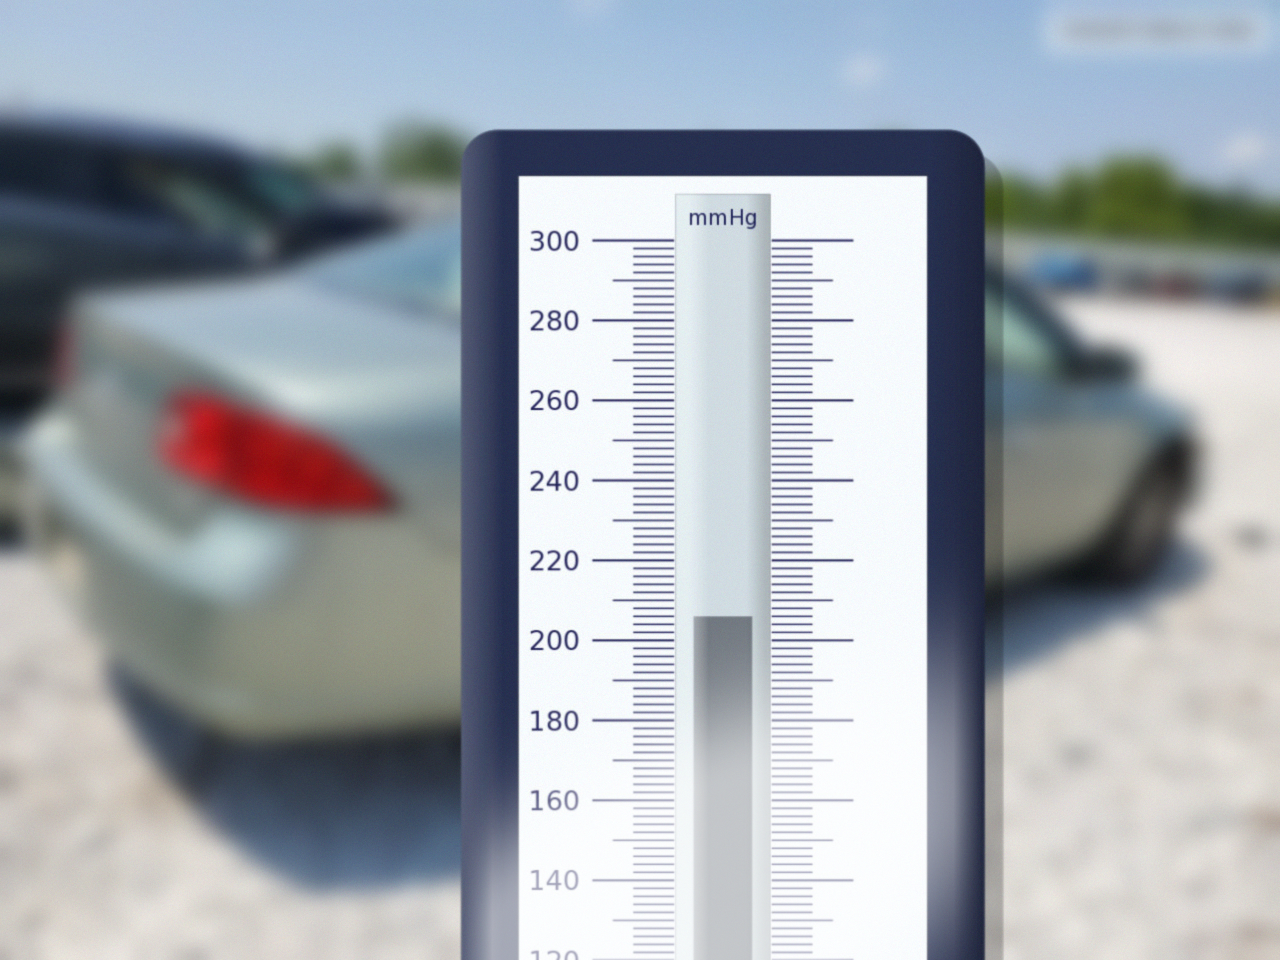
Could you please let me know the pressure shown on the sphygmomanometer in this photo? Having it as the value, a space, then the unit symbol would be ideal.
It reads 206 mmHg
